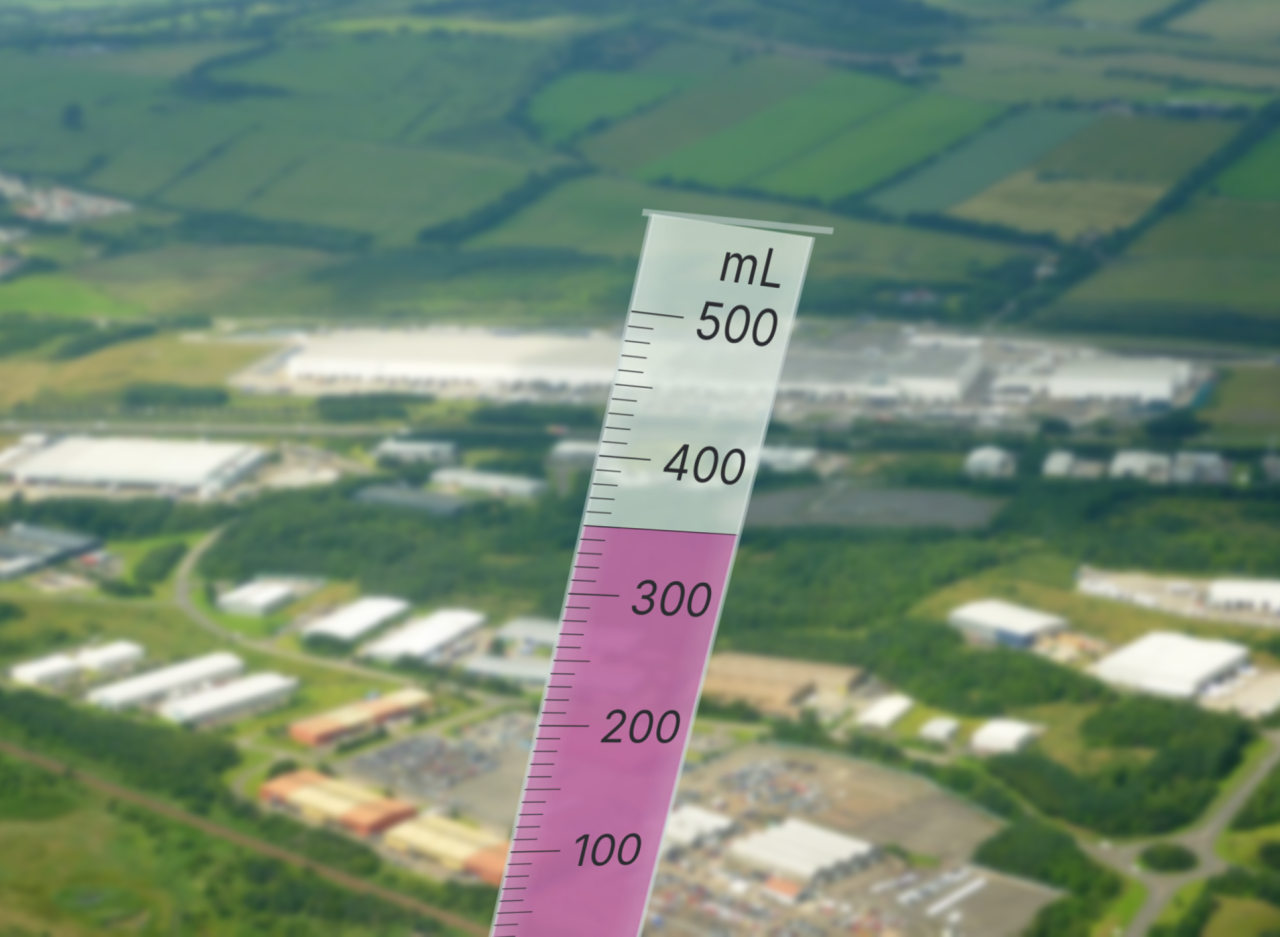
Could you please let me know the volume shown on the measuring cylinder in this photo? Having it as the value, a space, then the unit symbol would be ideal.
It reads 350 mL
